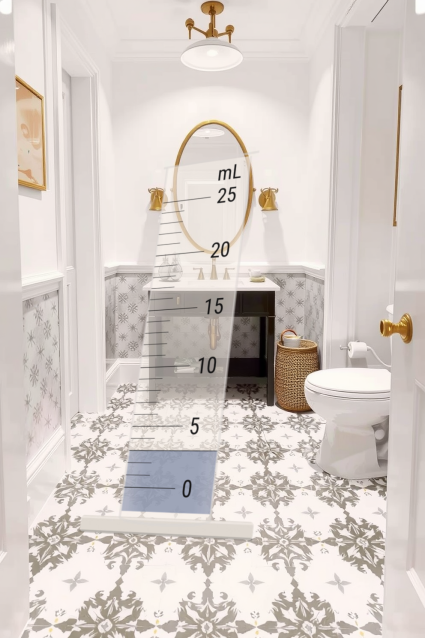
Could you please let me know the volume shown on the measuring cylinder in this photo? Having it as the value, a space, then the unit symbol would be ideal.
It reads 3 mL
